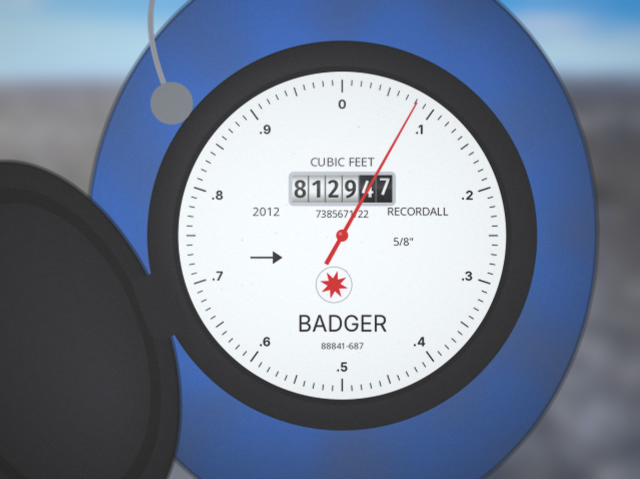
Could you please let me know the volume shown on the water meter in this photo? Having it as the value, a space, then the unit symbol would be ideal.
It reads 812947.08 ft³
